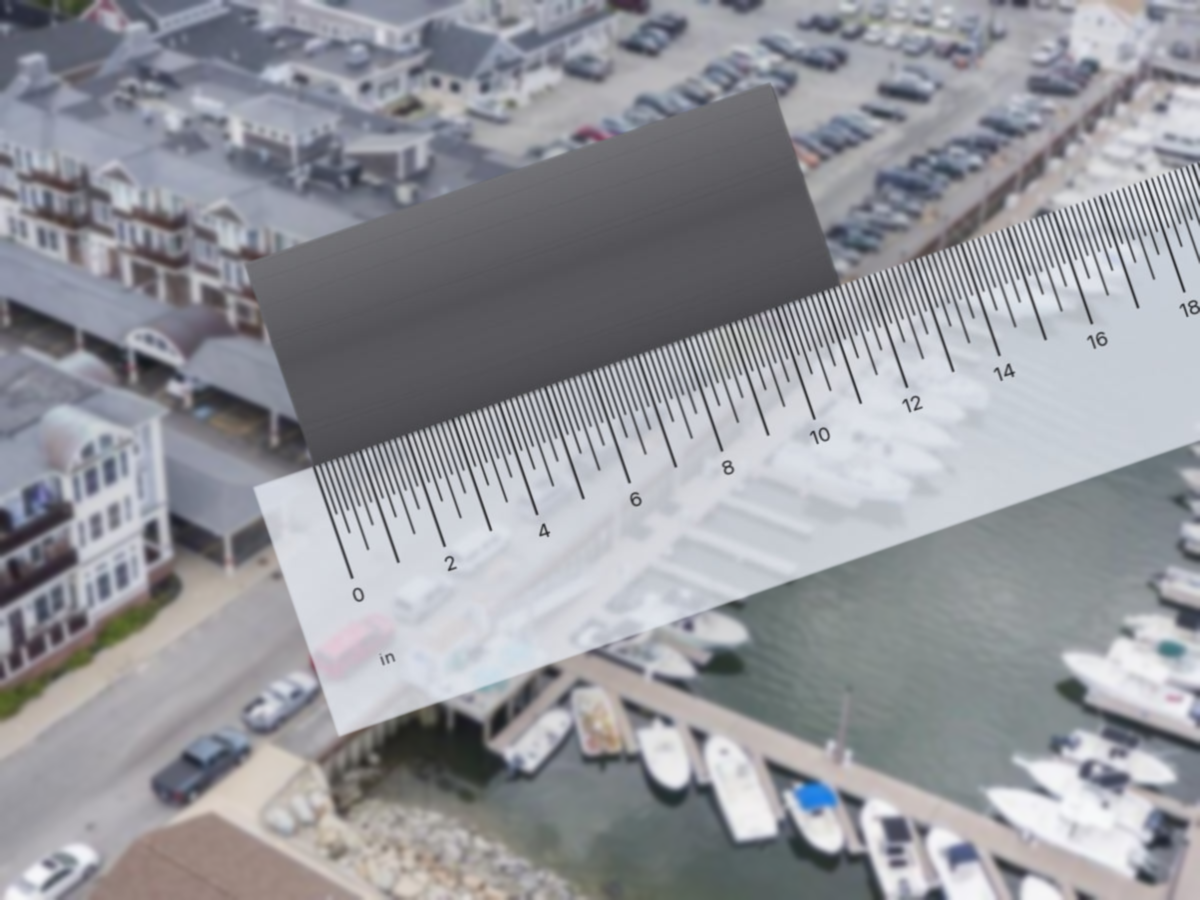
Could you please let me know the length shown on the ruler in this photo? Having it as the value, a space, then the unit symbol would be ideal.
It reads 11.375 in
